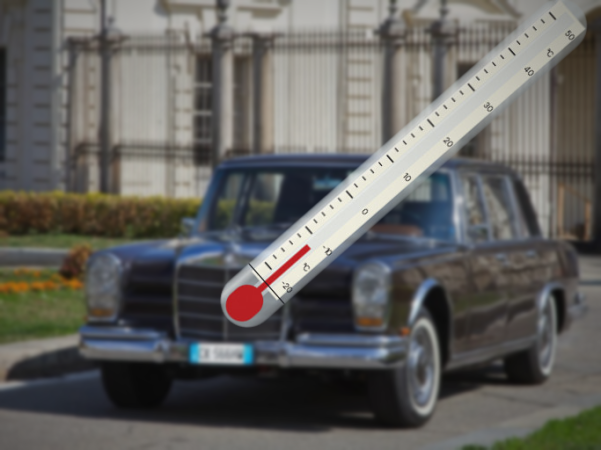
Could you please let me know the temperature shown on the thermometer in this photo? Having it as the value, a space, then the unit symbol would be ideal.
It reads -12 °C
